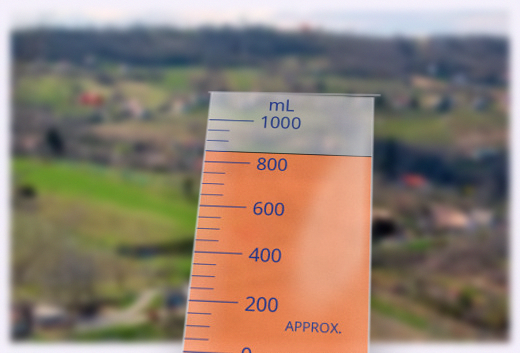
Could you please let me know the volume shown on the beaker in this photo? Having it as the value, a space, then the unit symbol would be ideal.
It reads 850 mL
